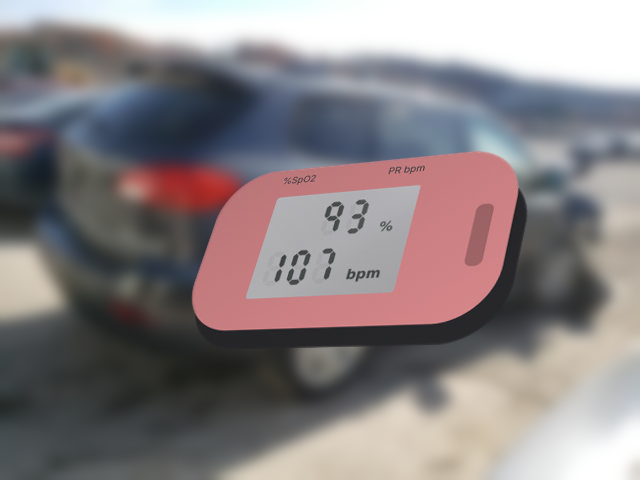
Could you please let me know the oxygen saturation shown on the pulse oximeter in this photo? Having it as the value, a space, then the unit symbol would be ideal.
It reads 93 %
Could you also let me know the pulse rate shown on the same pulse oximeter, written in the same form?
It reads 107 bpm
